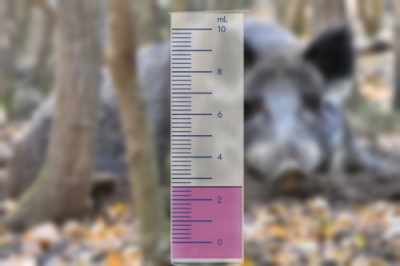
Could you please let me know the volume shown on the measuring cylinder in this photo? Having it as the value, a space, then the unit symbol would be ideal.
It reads 2.6 mL
